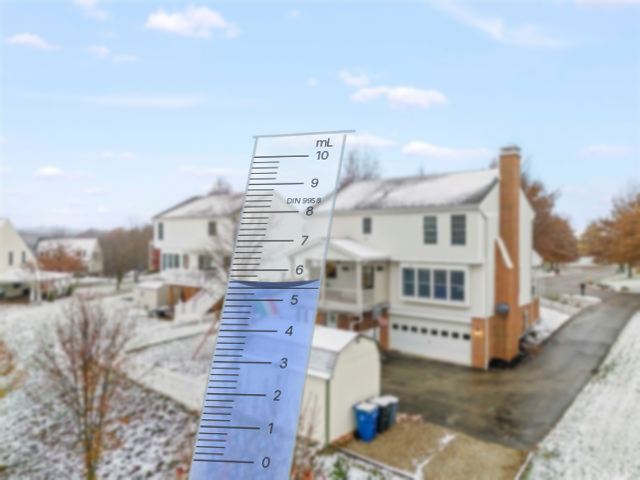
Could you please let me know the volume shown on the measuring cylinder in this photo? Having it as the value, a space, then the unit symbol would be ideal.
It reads 5.4 mL
